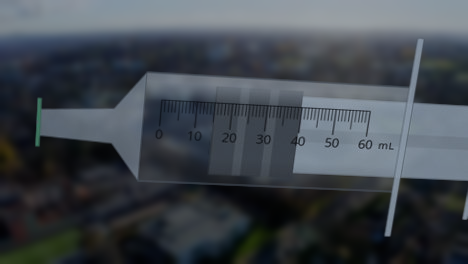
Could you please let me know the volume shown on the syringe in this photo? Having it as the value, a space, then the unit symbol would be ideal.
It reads 15 mL
